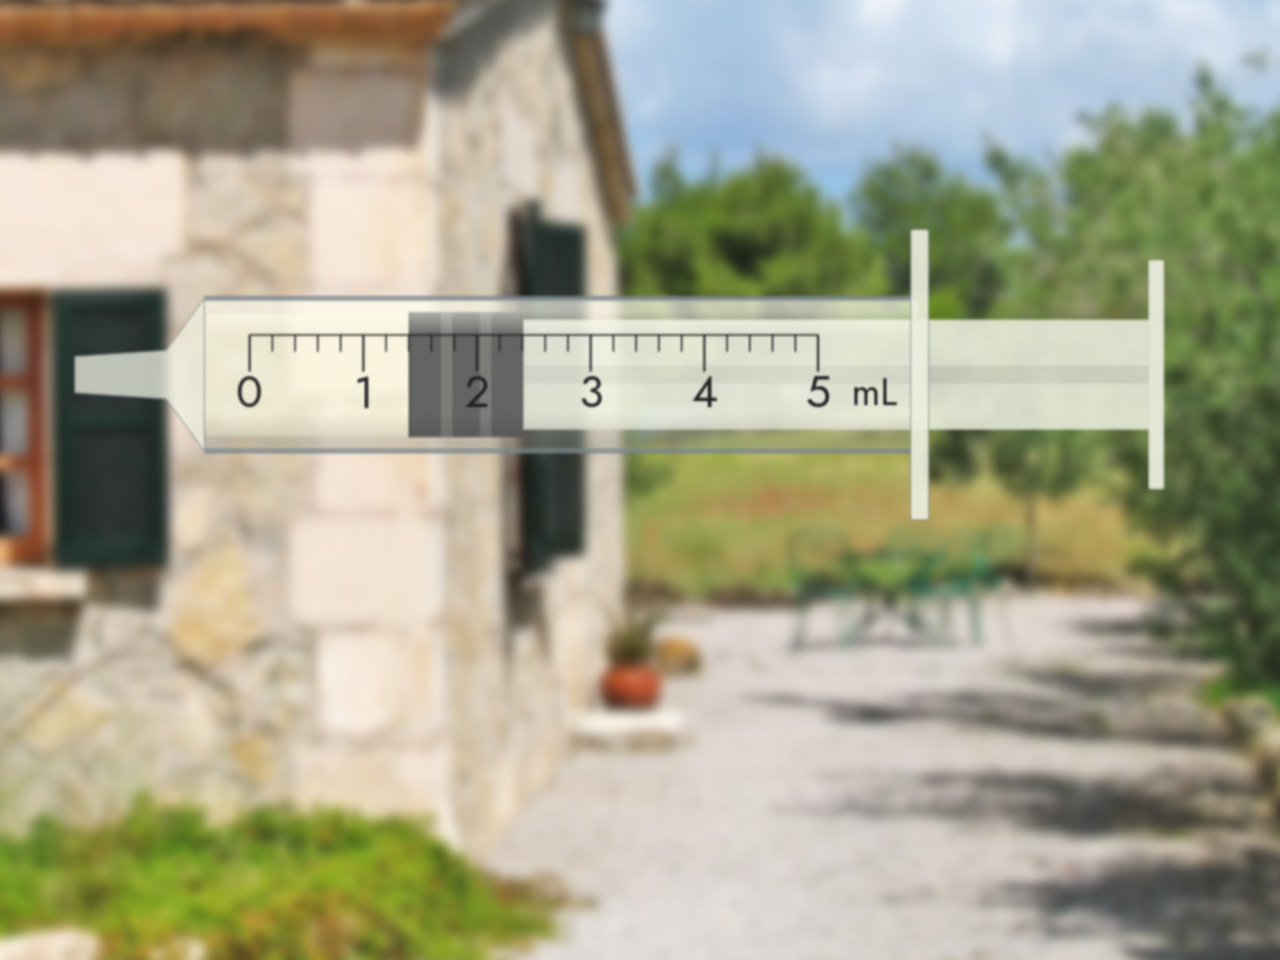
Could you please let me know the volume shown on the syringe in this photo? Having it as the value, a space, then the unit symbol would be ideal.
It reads 1.4 mL
